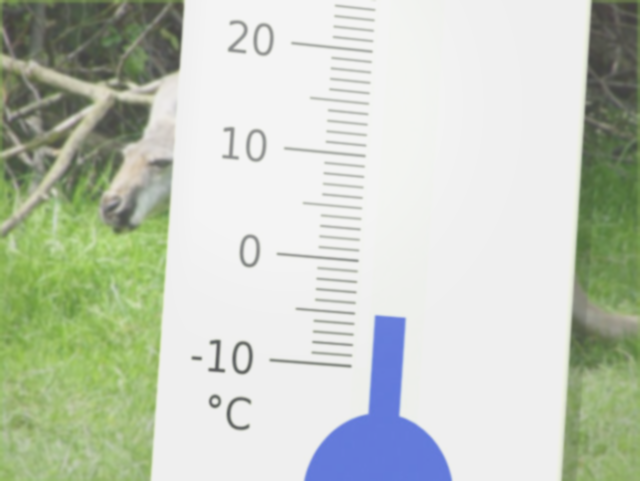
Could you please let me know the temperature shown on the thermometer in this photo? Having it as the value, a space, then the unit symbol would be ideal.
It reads -5 °C
